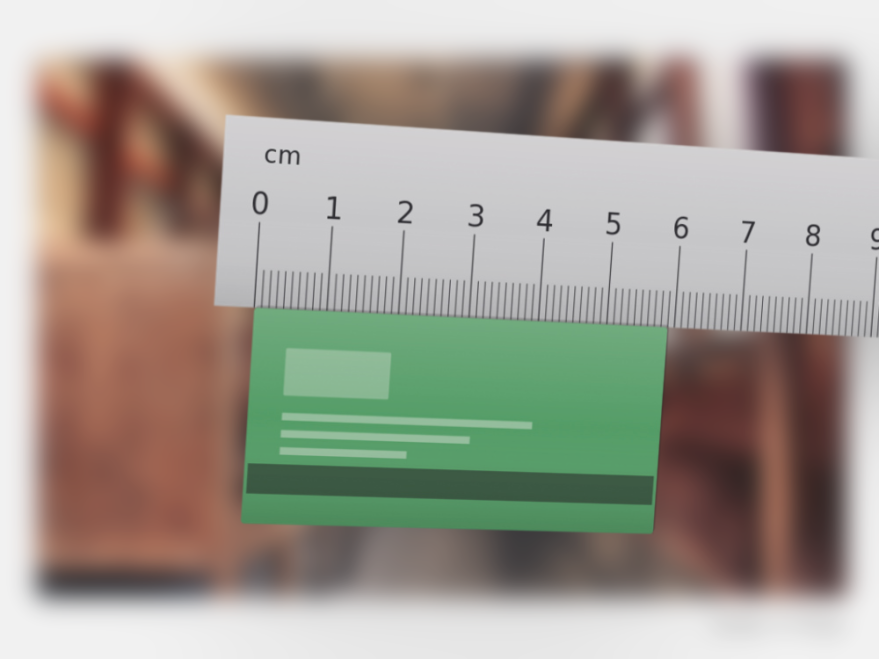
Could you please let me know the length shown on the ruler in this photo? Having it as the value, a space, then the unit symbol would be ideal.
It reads 5.9 cm
